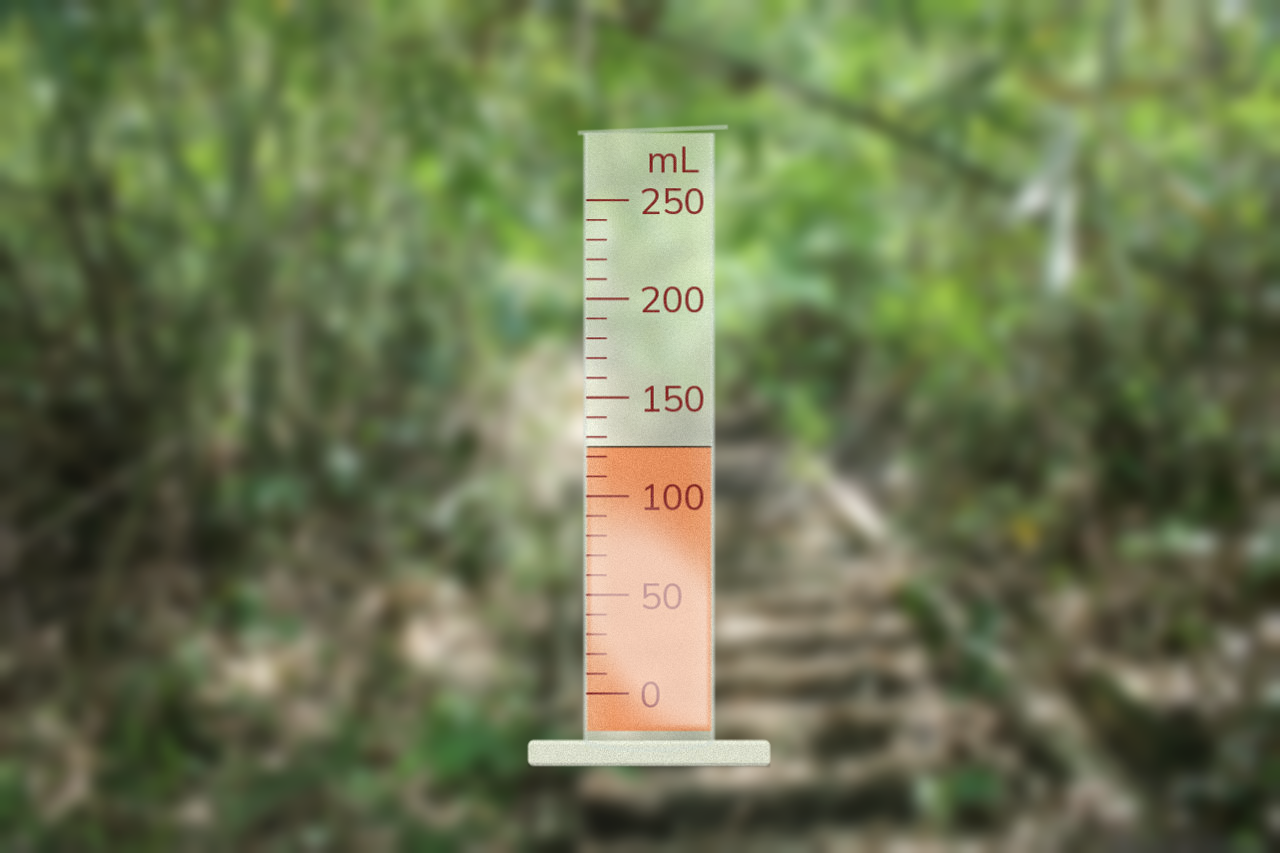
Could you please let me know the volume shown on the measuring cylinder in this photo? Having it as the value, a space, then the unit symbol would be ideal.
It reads 125 mL
